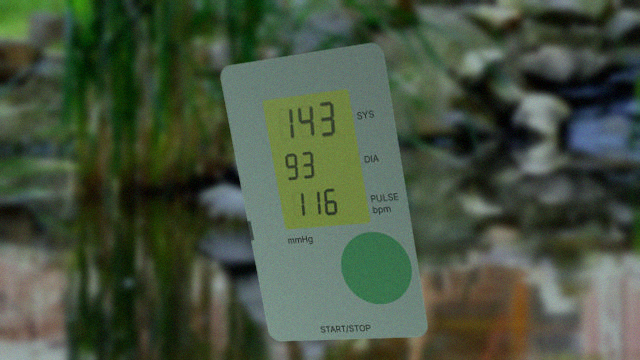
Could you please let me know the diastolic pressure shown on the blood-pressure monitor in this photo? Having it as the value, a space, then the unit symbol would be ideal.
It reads 93 mmHg
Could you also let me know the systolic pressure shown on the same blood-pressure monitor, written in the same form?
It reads 143 mmHg
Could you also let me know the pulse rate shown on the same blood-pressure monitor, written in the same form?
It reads 116 bpm
